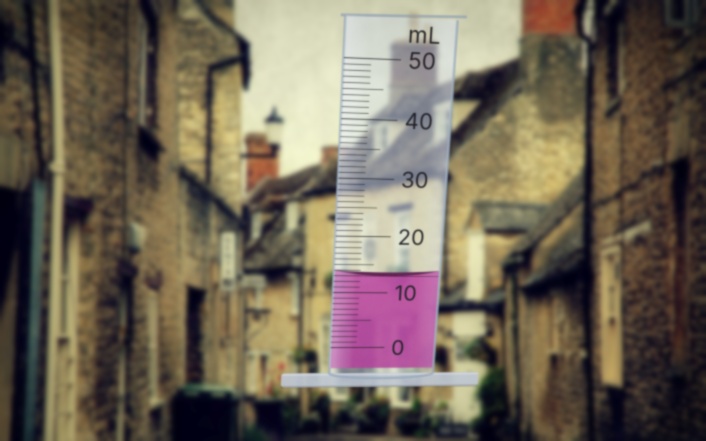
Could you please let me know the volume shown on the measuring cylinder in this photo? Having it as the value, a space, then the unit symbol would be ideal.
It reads 13 mL
